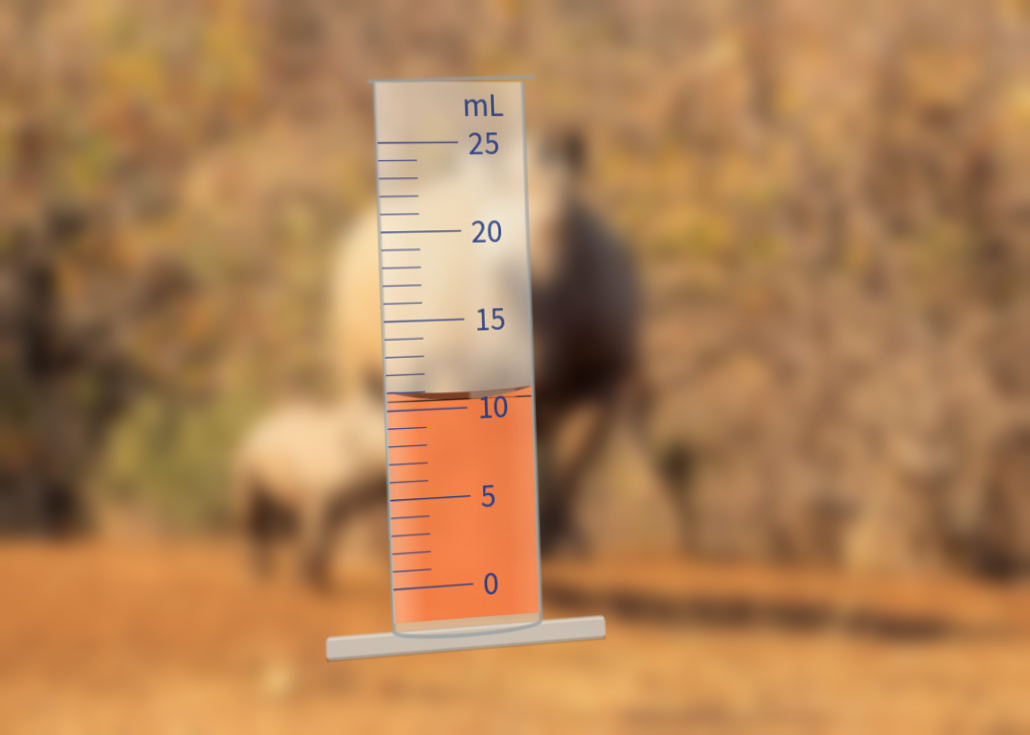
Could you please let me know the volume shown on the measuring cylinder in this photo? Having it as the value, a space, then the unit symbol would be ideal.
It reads 10.5 mL
